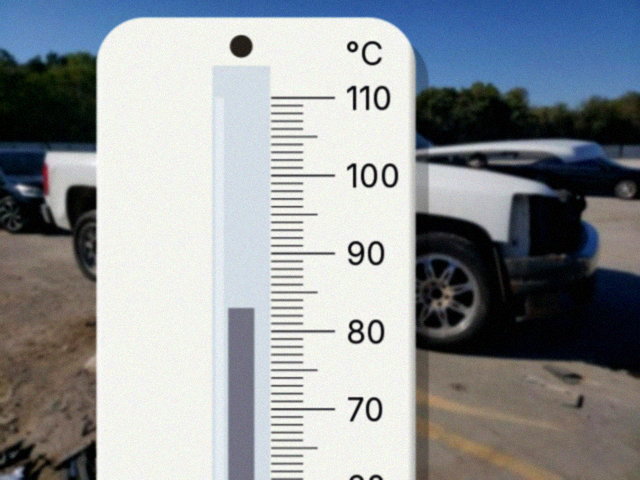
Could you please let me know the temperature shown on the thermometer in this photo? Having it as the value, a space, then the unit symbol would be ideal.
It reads 83 °C
